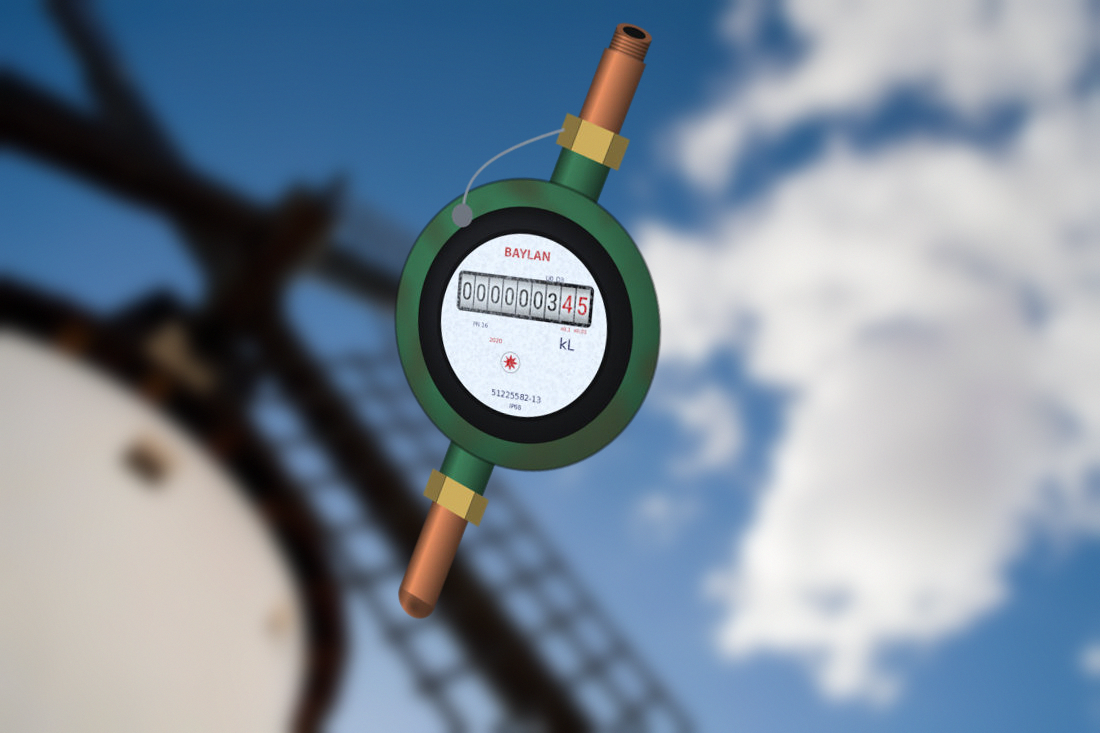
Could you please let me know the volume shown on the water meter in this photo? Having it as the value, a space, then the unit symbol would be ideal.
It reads 3.45 kL
